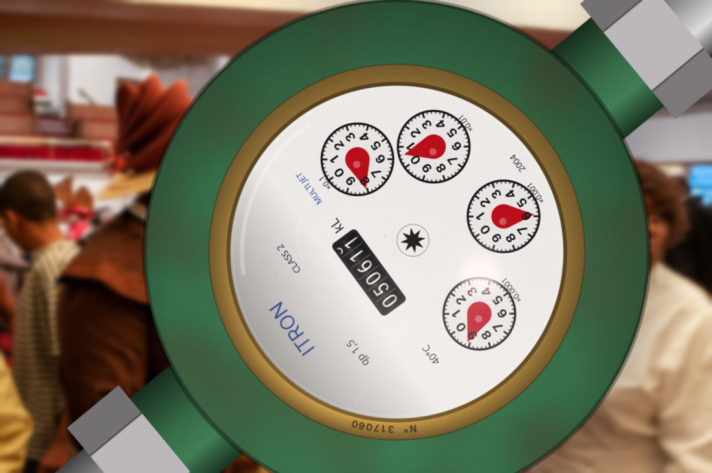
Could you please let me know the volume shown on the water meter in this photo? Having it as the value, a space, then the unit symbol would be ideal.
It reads 50610.8059 kL
